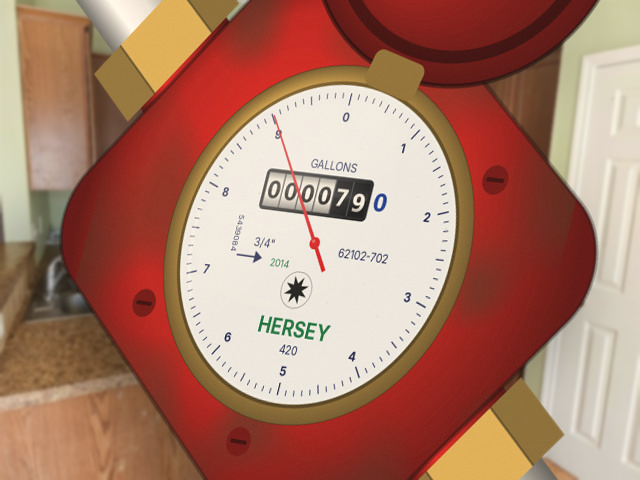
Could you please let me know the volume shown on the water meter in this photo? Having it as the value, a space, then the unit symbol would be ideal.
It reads 789.0 gal
